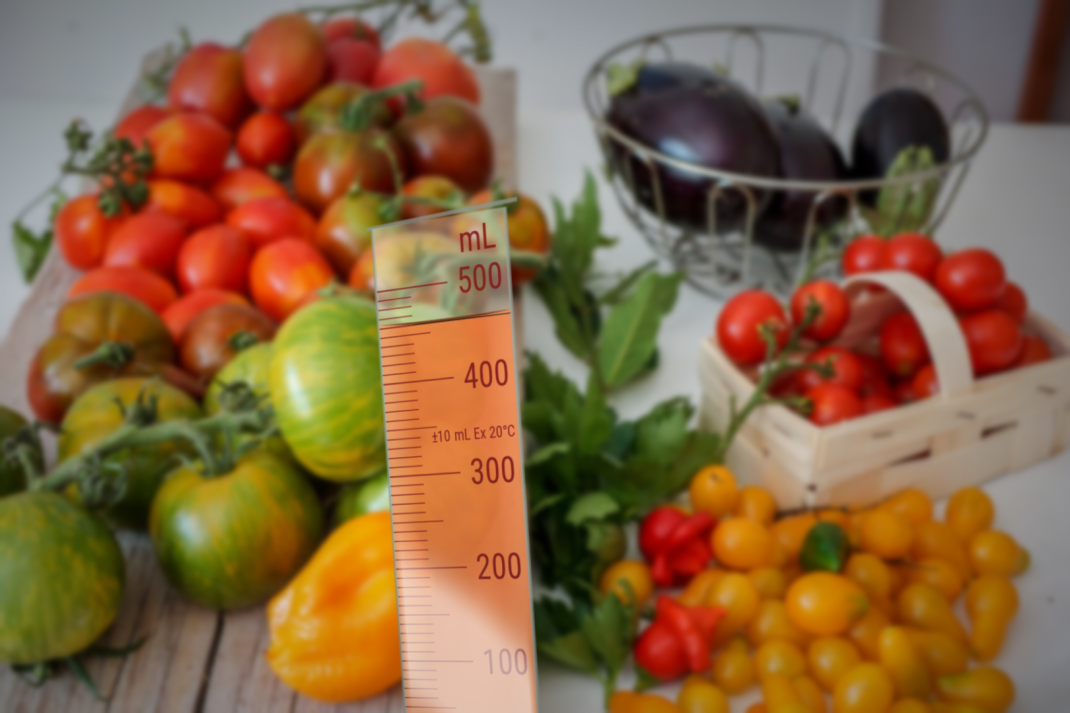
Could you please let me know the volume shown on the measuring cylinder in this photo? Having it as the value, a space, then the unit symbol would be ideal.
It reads 460 mL
